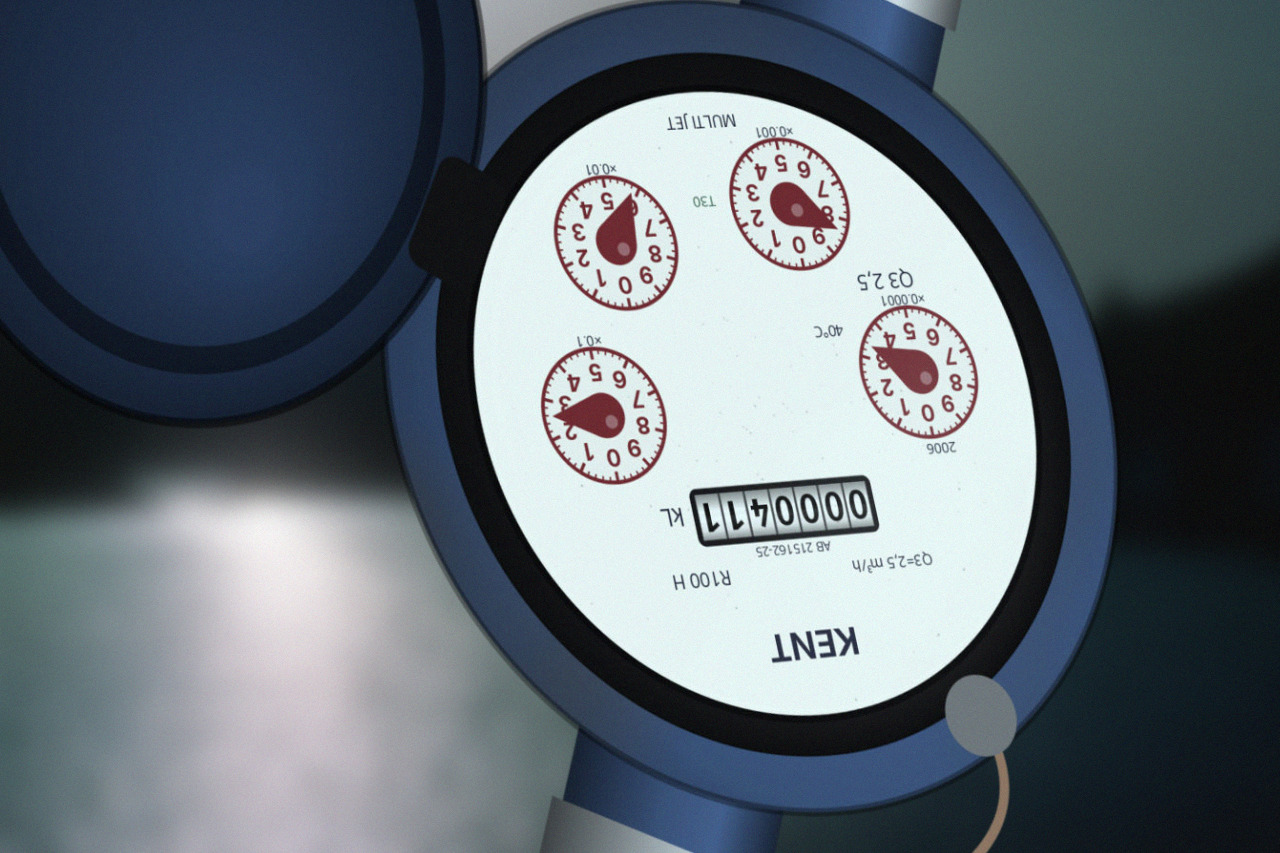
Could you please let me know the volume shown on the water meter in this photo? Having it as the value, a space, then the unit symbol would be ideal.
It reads 411.2583 kL
